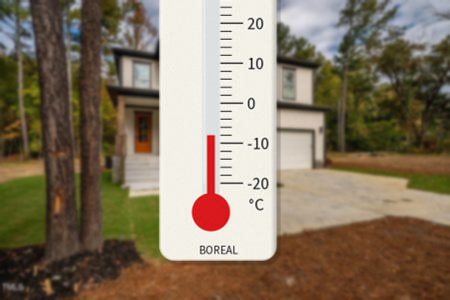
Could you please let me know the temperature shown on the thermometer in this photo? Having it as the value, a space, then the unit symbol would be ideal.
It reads -8 °C
